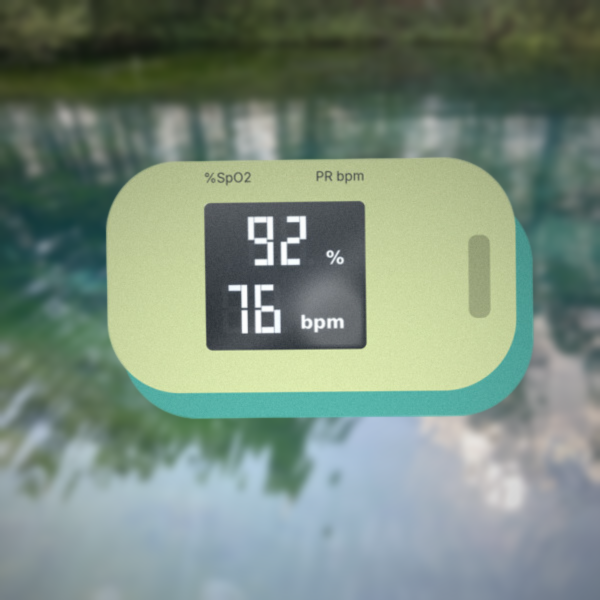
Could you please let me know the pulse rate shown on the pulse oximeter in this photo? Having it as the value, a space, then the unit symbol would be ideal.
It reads 76 bpm
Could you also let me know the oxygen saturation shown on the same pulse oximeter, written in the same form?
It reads 92 %
